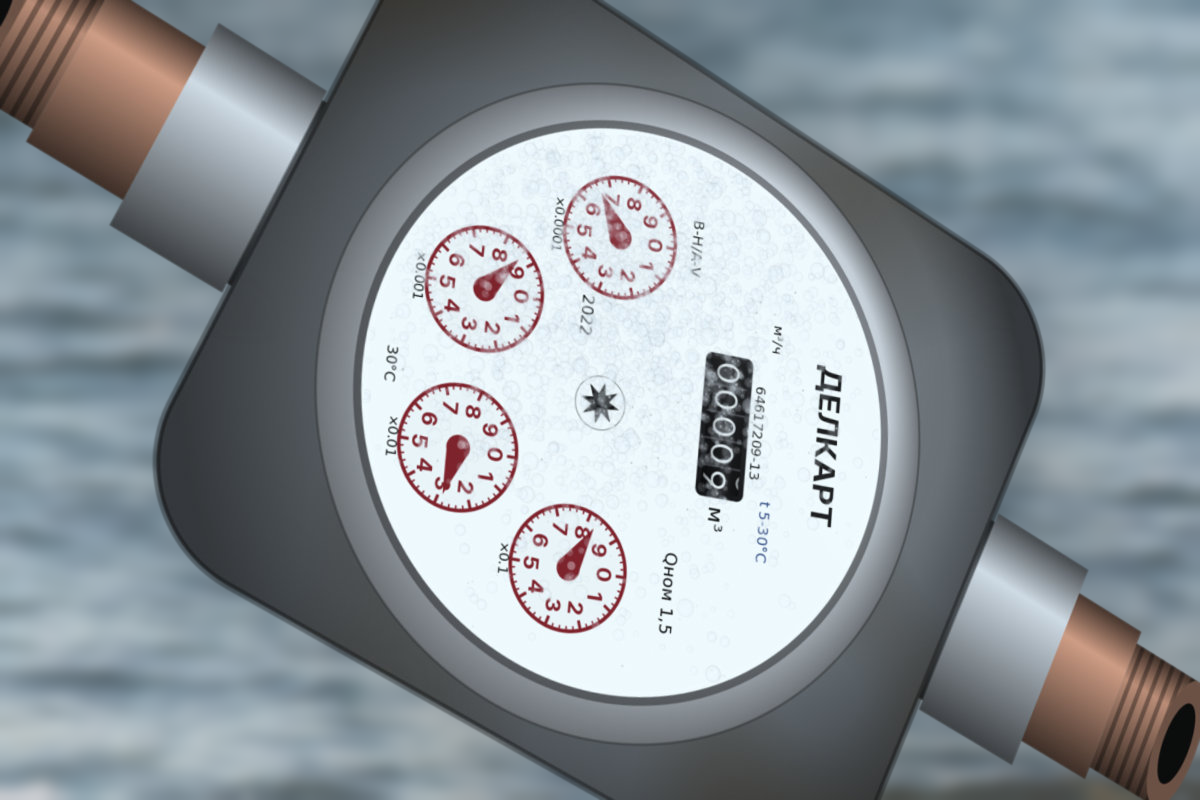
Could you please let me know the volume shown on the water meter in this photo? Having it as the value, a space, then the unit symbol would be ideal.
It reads 8.8286 m³
